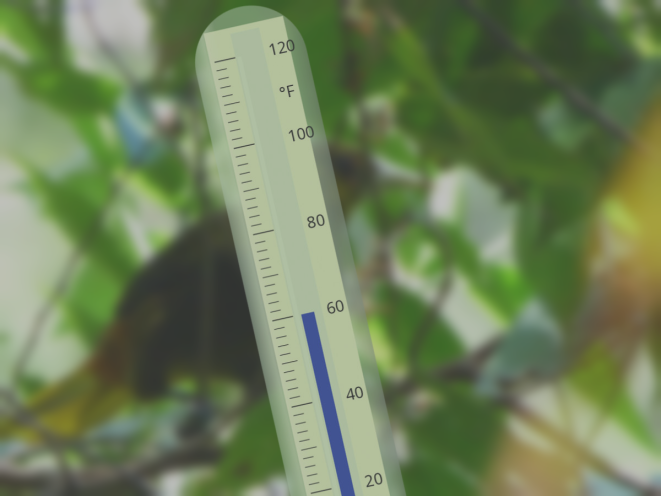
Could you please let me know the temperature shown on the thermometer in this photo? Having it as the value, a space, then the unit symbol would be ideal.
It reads 60 °F
